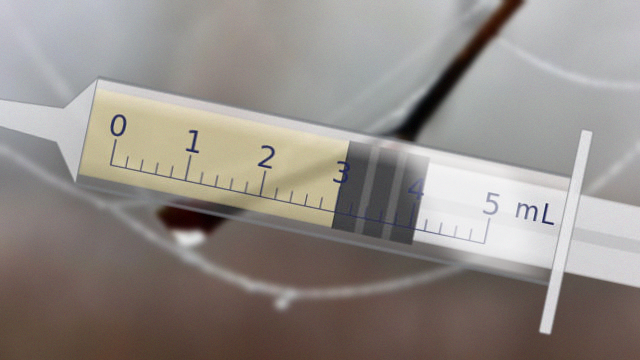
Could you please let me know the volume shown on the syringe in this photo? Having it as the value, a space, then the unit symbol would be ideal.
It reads 3 mL
